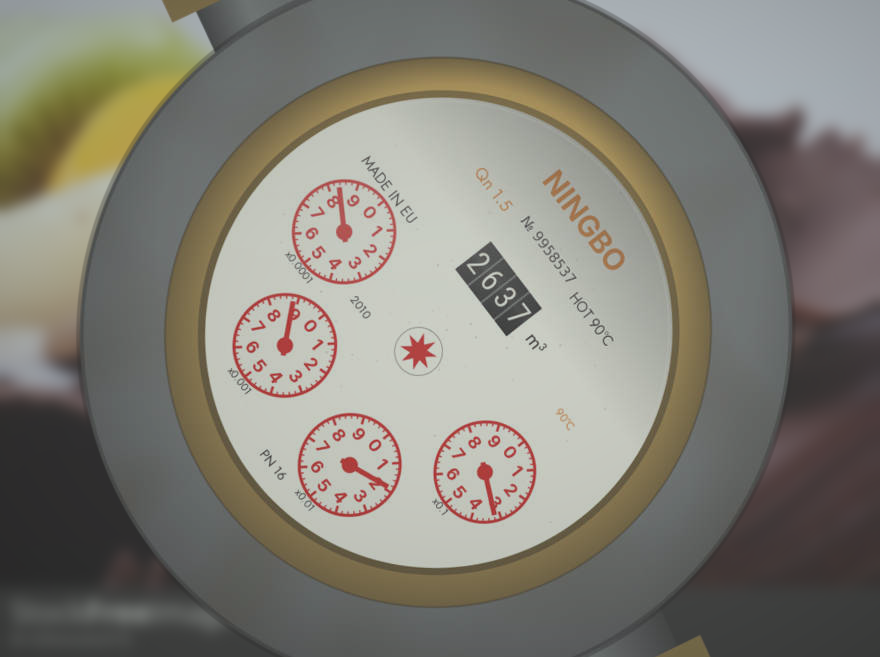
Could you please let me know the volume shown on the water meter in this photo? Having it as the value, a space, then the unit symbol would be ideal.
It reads 2637.3188 m³
